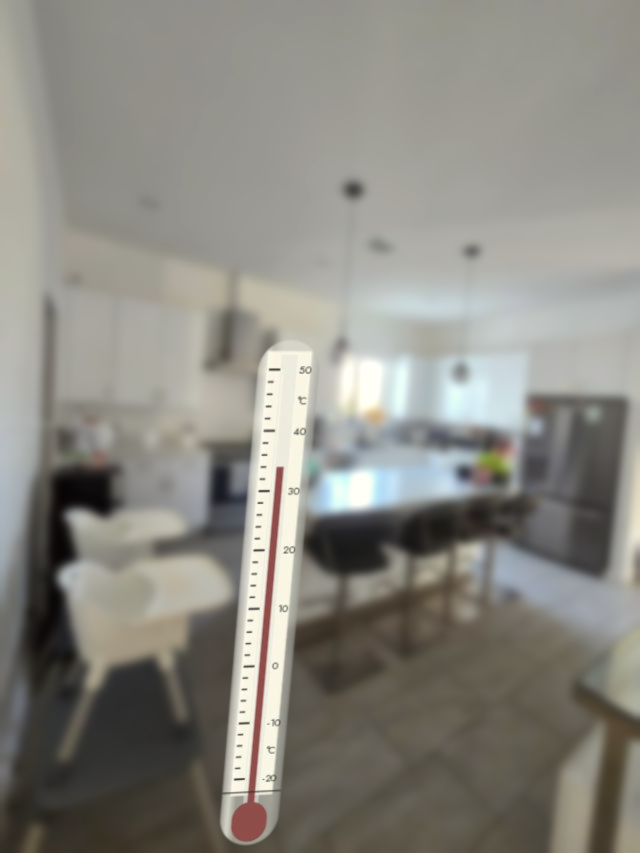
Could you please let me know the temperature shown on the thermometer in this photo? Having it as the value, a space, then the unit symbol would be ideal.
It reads 34 °C
